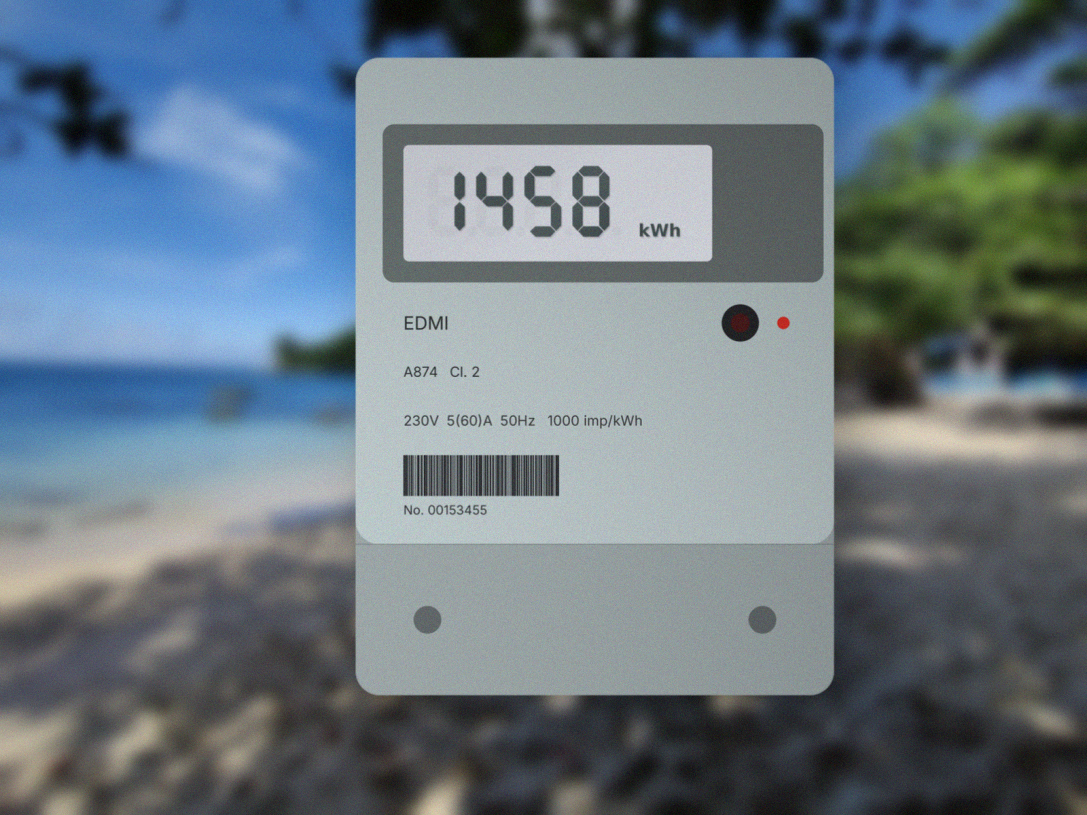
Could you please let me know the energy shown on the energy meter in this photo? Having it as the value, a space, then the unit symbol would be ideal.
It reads 1458 kWh
